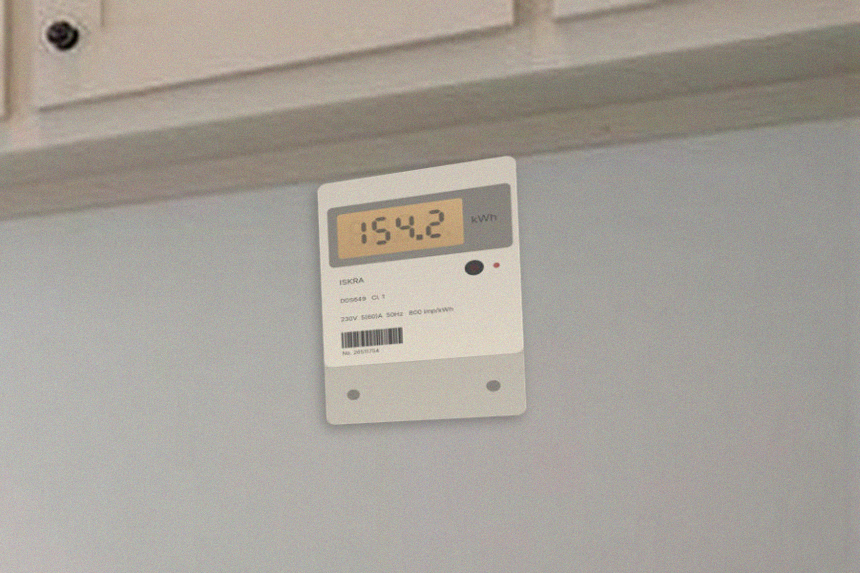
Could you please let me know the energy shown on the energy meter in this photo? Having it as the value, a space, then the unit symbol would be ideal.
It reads 154.2 kWh
